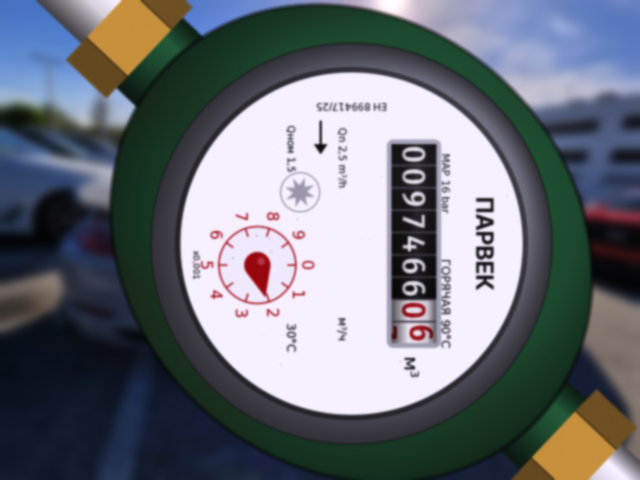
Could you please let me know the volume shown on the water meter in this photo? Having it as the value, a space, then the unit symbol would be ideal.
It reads 97466.062 m³
